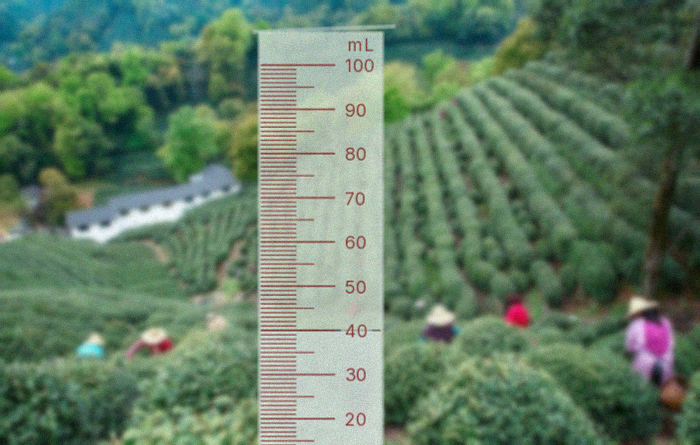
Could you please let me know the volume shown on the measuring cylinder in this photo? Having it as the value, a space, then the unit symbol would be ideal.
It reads 40 mL
